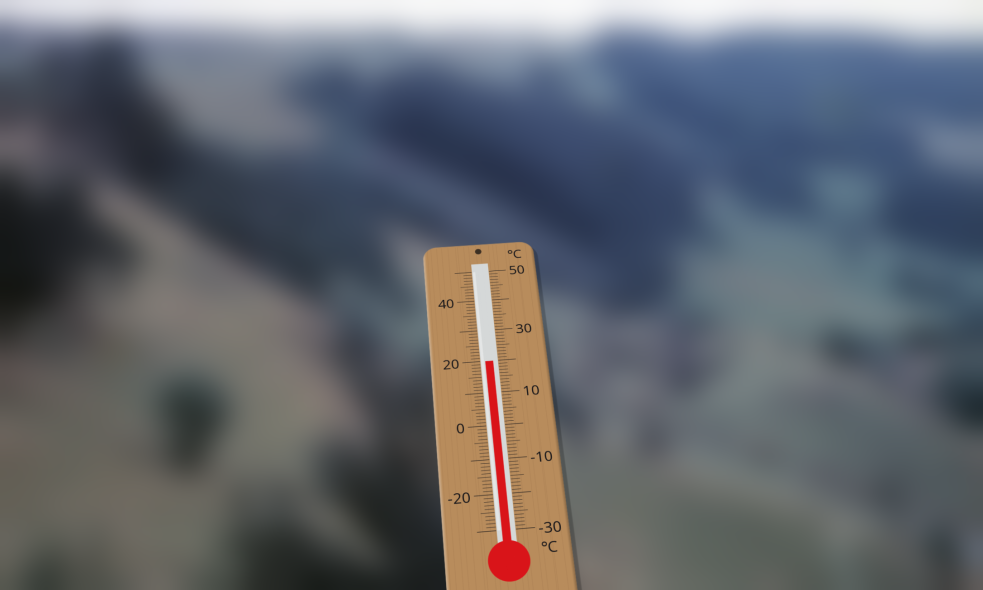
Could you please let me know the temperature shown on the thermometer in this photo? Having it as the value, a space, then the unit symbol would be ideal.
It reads 20 °C
